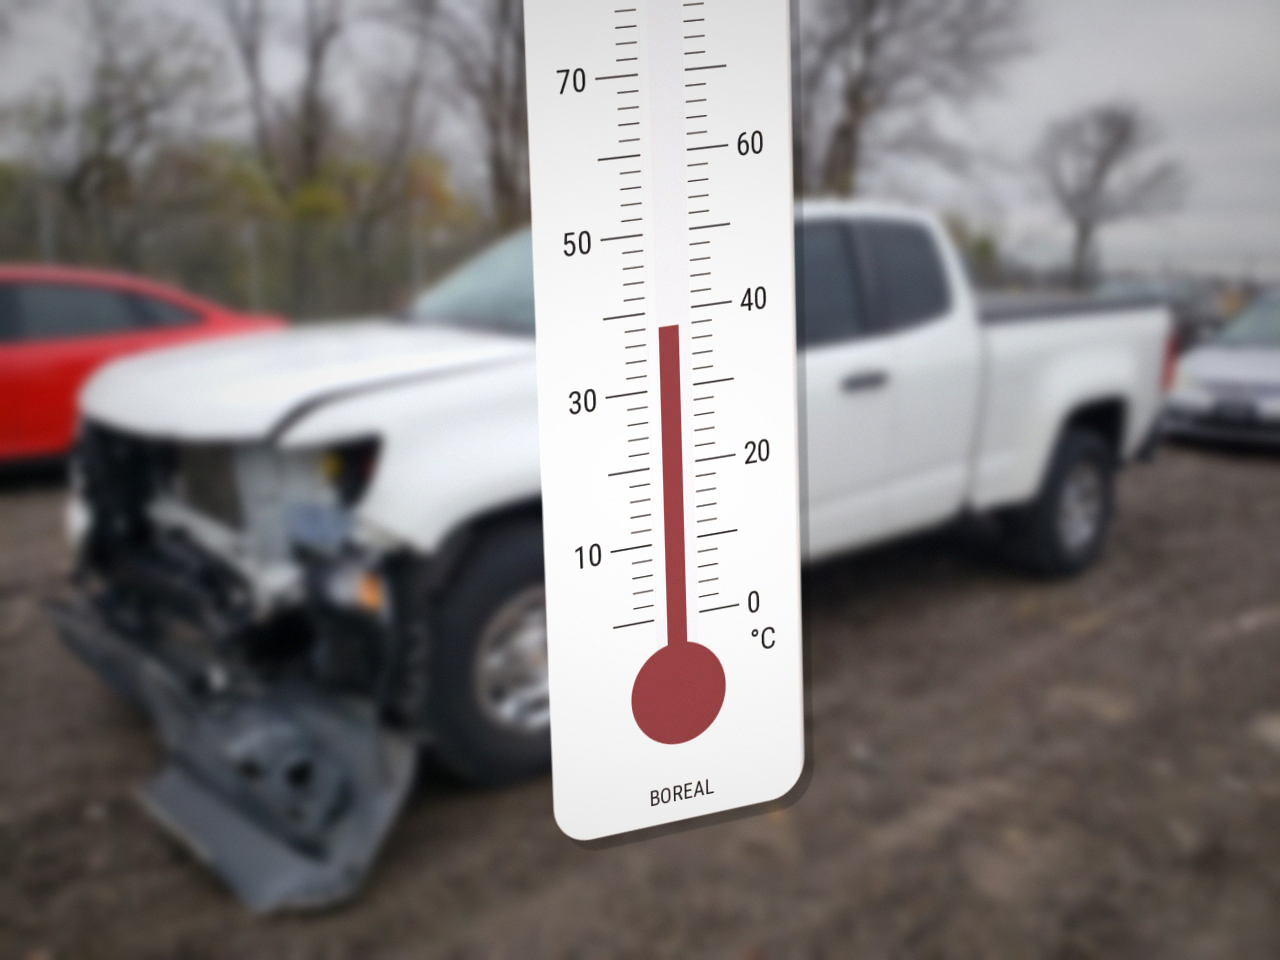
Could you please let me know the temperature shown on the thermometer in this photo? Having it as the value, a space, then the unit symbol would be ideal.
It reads 38 °C
